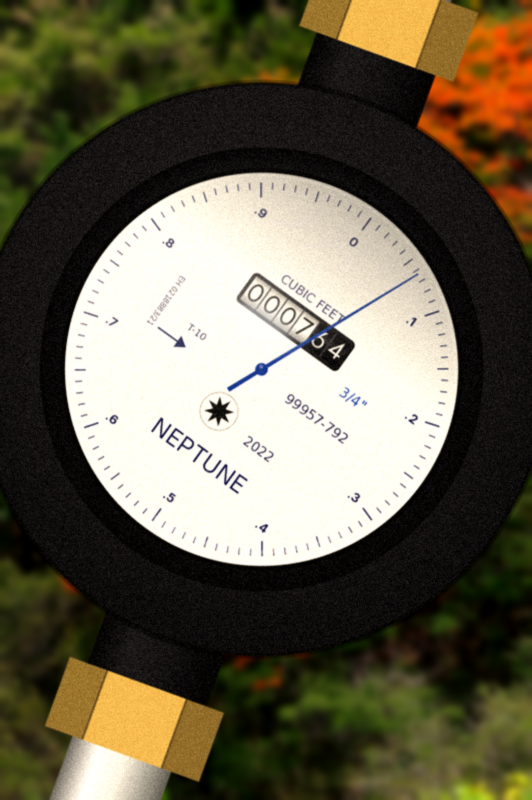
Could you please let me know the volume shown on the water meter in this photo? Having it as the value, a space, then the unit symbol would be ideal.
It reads 764.06 ft³
